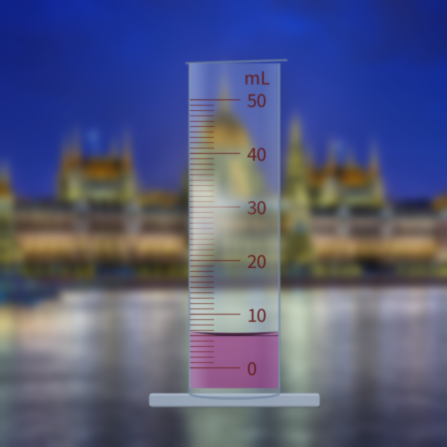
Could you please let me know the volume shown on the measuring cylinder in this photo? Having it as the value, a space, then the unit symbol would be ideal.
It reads 6 mL
